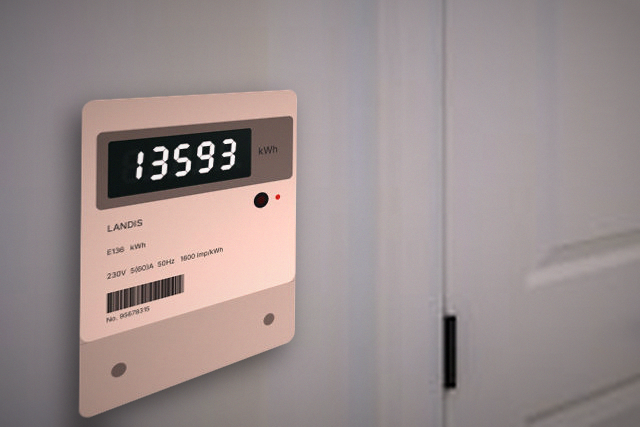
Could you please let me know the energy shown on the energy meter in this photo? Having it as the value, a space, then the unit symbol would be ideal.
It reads 13593 kWh
